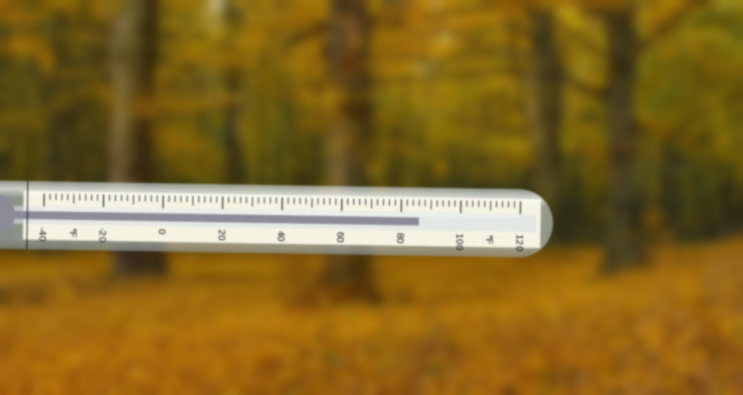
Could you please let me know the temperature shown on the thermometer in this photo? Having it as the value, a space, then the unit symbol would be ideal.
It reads 86 °F
